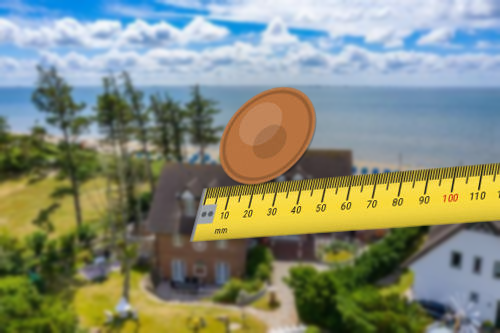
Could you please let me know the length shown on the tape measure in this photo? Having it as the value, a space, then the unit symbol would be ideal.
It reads 40 mm
